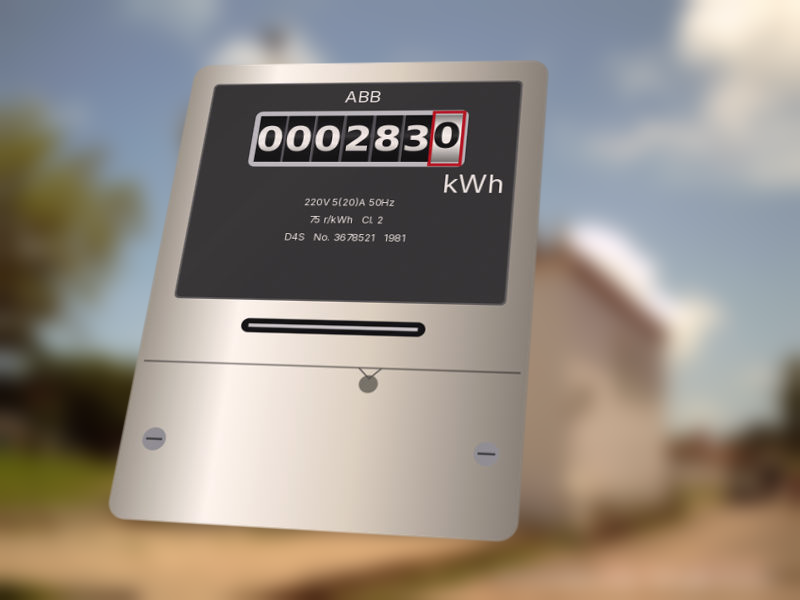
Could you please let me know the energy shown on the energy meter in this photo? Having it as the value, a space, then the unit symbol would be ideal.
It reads 283.0 kWh
